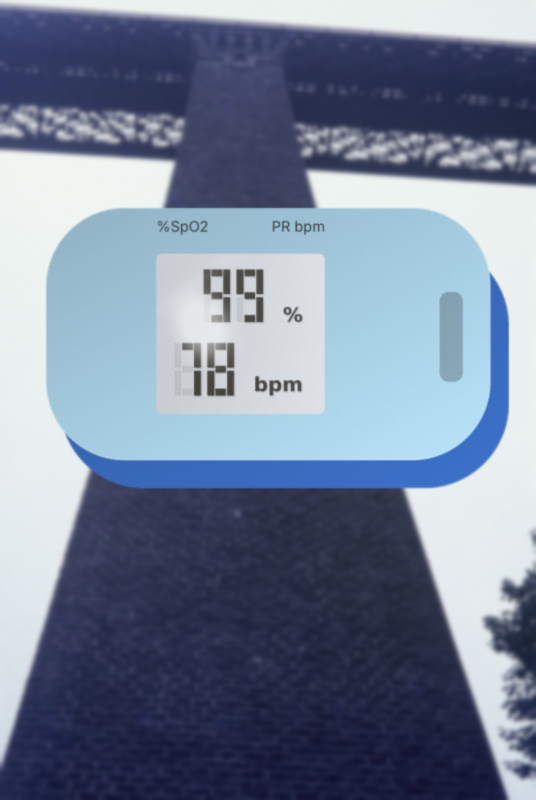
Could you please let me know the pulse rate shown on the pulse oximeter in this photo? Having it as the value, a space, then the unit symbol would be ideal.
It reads 78 bpm
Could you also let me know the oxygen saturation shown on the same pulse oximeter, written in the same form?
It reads 99 %
